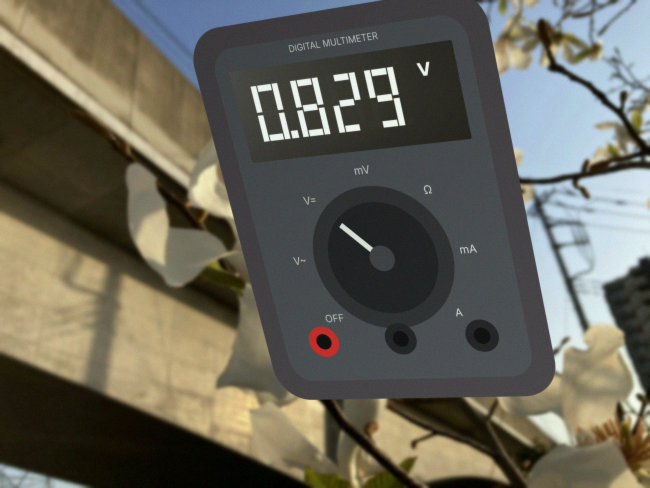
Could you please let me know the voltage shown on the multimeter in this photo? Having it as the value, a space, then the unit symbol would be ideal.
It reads 0.829 V
